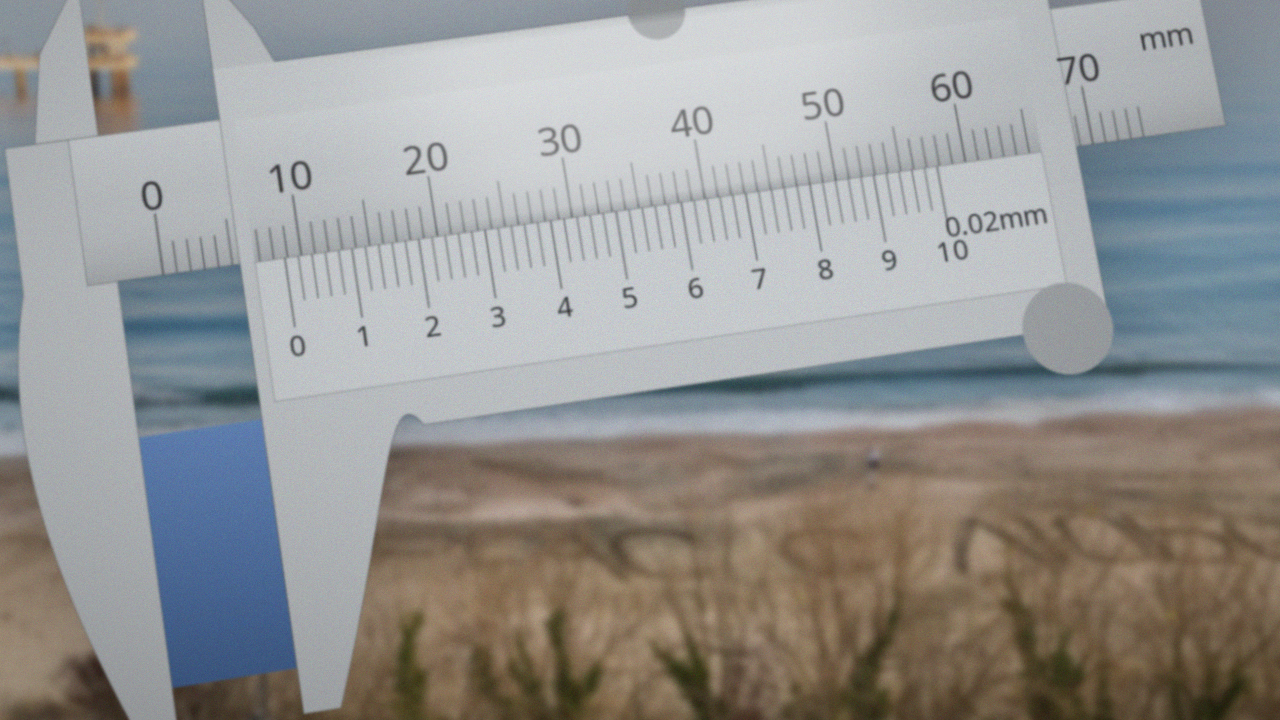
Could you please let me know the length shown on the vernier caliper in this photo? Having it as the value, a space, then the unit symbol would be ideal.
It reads 8.8 mm
